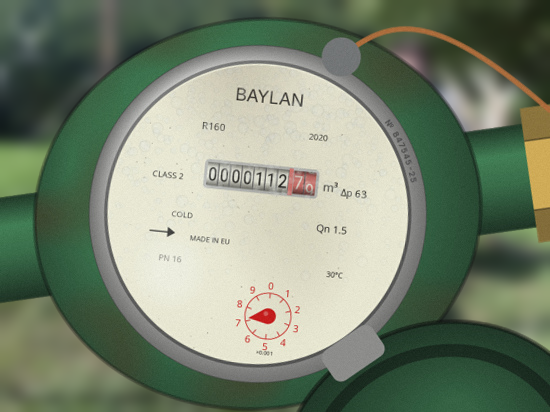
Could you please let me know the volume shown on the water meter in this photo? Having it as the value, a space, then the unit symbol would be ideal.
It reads 112.787 m³
